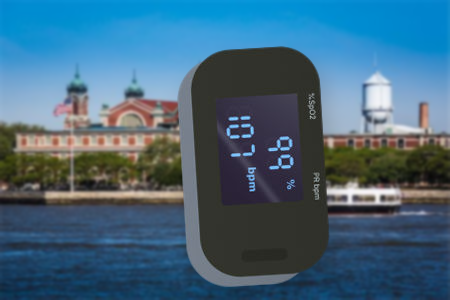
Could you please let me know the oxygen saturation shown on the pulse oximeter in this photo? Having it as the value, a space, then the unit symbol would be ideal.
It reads 99 %
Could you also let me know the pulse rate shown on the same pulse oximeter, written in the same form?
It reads 107 bpm
